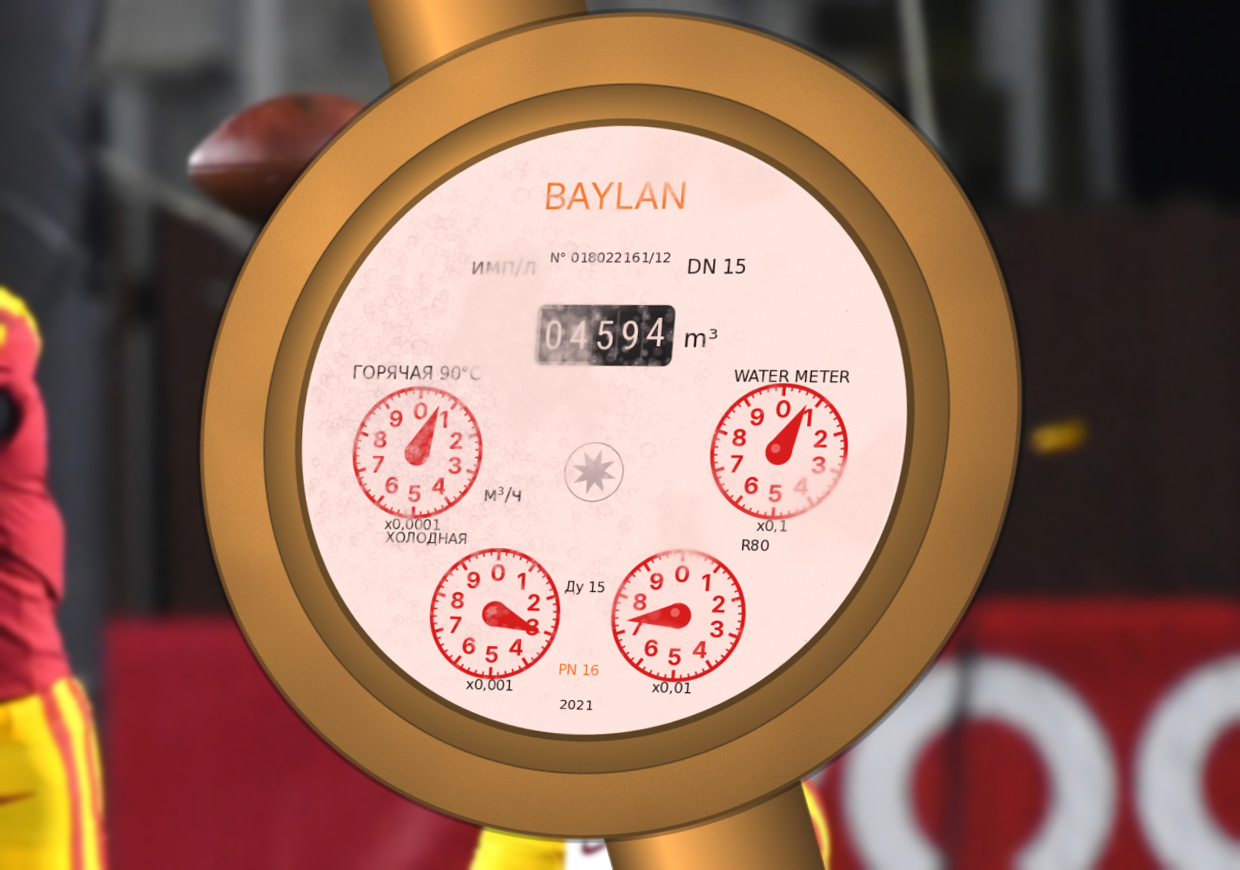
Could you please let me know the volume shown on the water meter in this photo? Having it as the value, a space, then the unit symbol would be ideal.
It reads 4594.0730 m³
